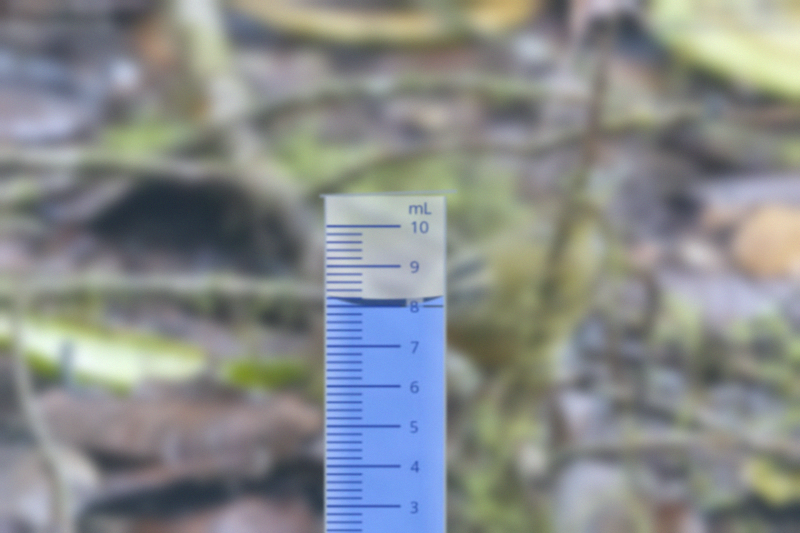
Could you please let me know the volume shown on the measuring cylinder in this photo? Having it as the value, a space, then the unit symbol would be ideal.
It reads 8 mL
